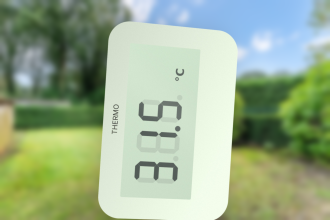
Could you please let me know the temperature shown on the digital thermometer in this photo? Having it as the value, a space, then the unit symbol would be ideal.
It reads 31.5 °C
